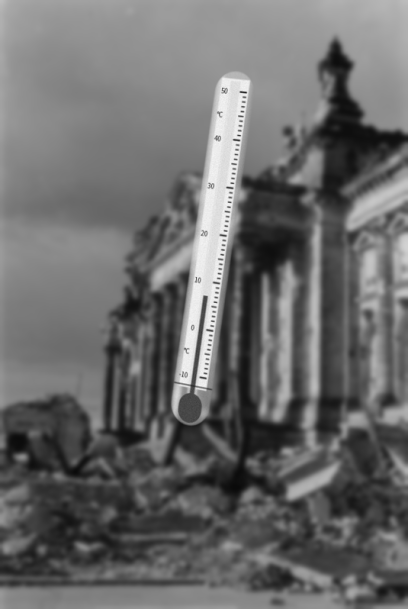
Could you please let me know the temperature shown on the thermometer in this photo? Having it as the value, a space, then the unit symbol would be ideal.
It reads 7 °C
